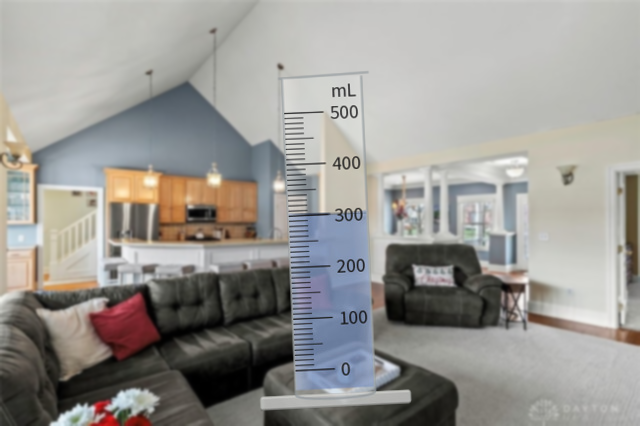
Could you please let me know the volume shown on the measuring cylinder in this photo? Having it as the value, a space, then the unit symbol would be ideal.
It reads 300 mL
